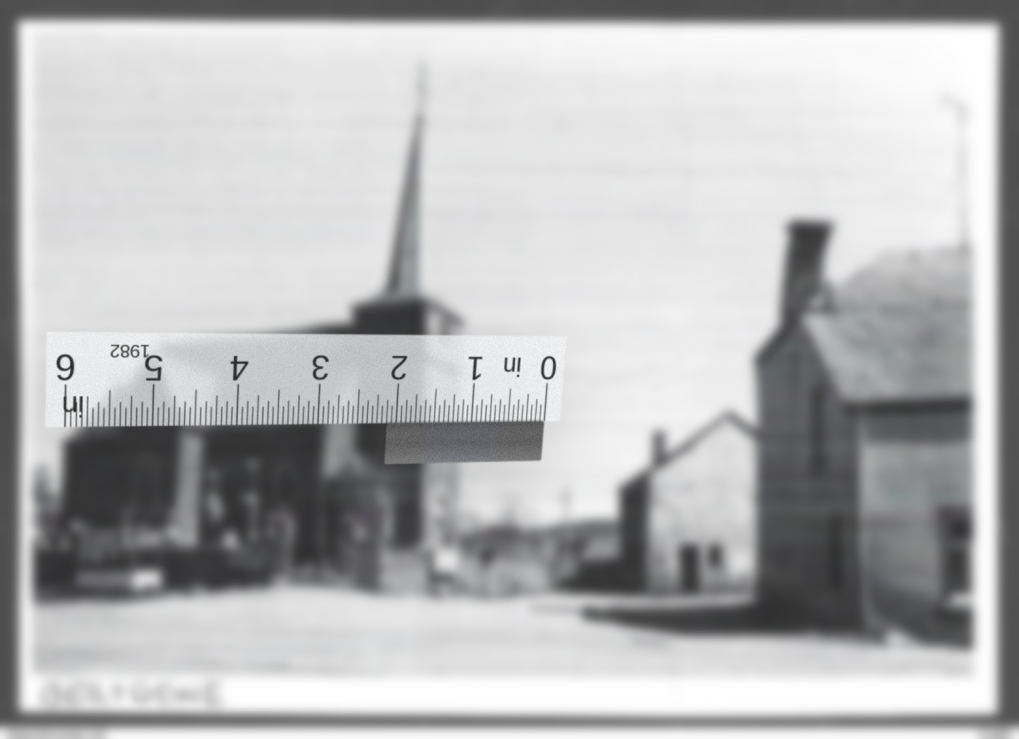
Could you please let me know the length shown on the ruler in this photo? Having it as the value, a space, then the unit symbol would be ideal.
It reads 2.125 in
